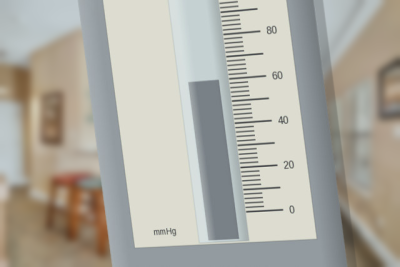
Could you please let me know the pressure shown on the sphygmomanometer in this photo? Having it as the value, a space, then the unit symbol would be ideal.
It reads 60 mmHg
